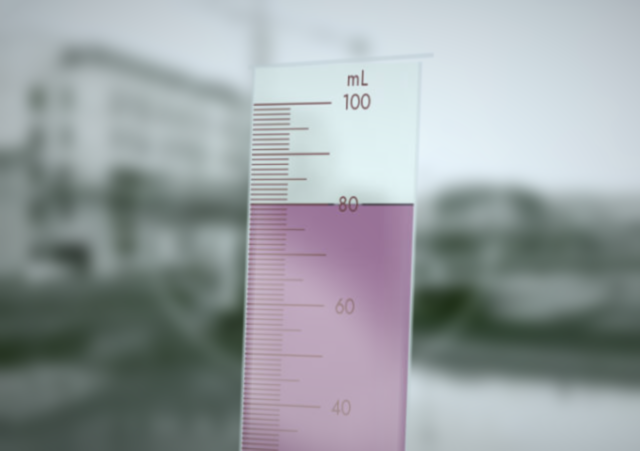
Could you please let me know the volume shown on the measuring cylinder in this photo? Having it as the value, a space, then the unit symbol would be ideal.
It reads 80 mL
